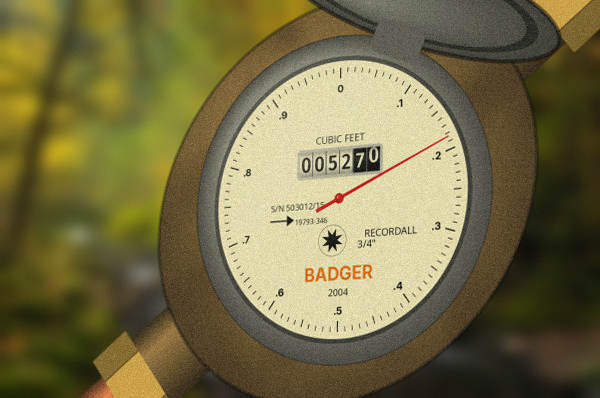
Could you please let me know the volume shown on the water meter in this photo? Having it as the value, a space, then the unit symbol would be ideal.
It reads 5270.18 ft³
